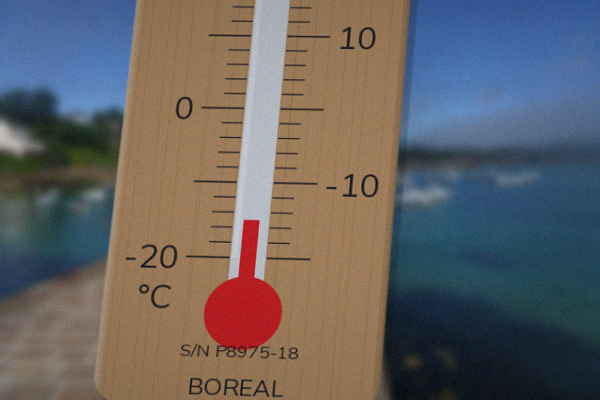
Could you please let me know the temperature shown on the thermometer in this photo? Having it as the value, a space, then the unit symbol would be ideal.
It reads -15 °C
